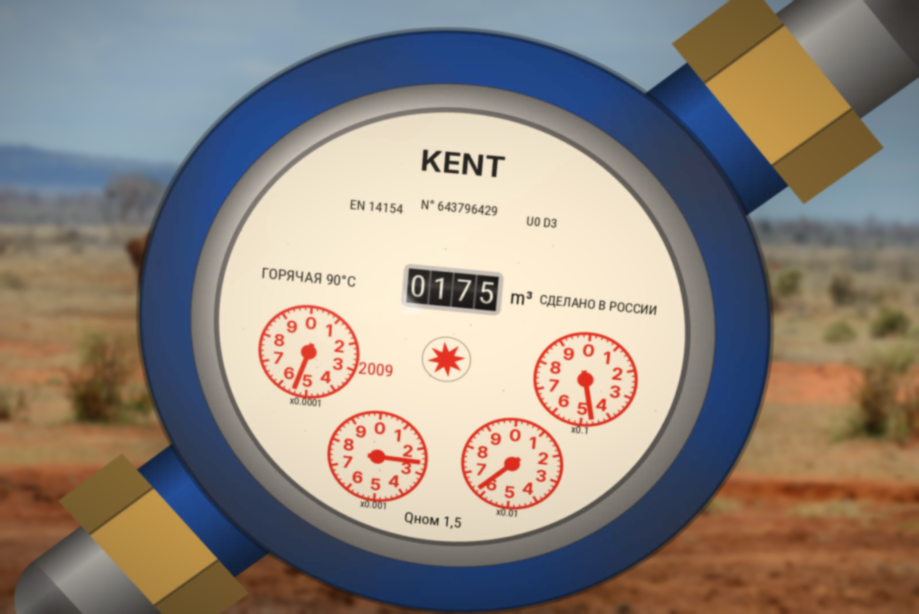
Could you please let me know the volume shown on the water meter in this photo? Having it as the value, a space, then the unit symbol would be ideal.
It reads 175.4625 m³
